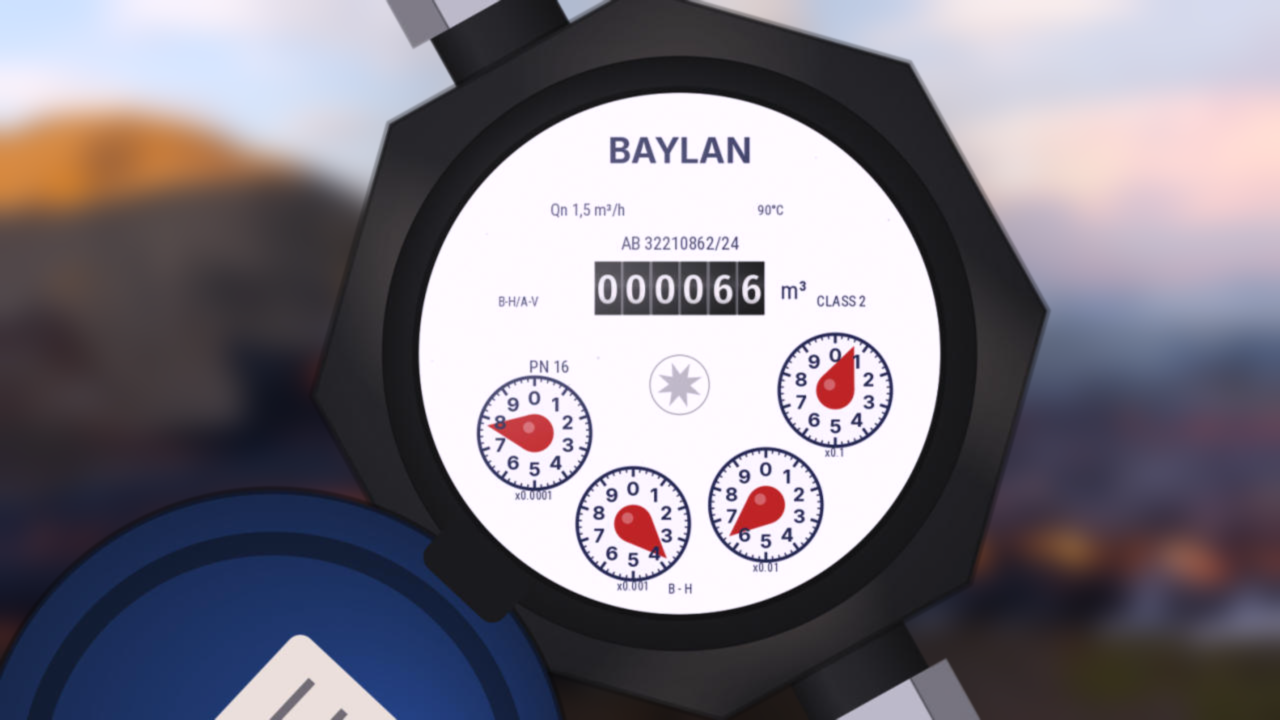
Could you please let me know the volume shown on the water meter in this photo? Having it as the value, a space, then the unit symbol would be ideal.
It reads 66.0637 m³
